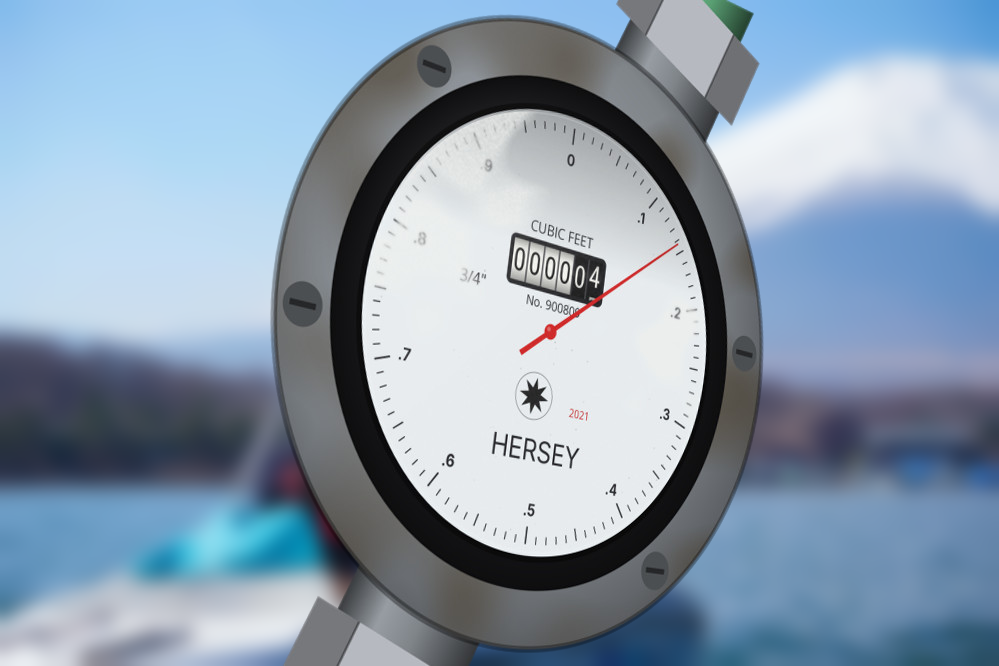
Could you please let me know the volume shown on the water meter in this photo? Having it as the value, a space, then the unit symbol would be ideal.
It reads 4.14 ft³
